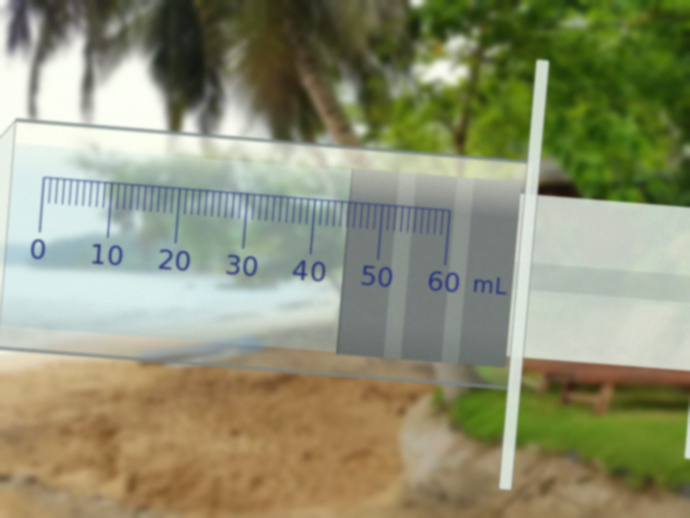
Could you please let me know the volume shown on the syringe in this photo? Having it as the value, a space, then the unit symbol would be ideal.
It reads 45 mL
